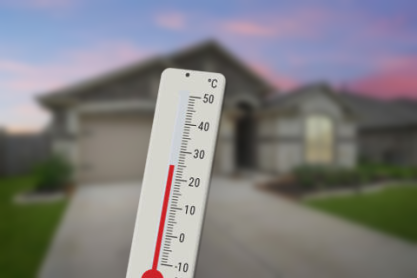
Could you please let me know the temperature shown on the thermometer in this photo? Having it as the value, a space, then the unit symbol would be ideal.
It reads 25 °C
